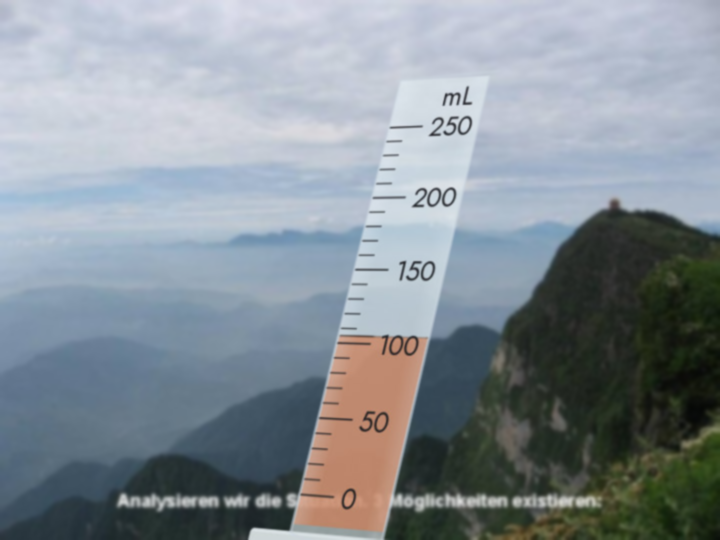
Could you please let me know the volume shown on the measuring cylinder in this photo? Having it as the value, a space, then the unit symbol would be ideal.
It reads 105 mL
